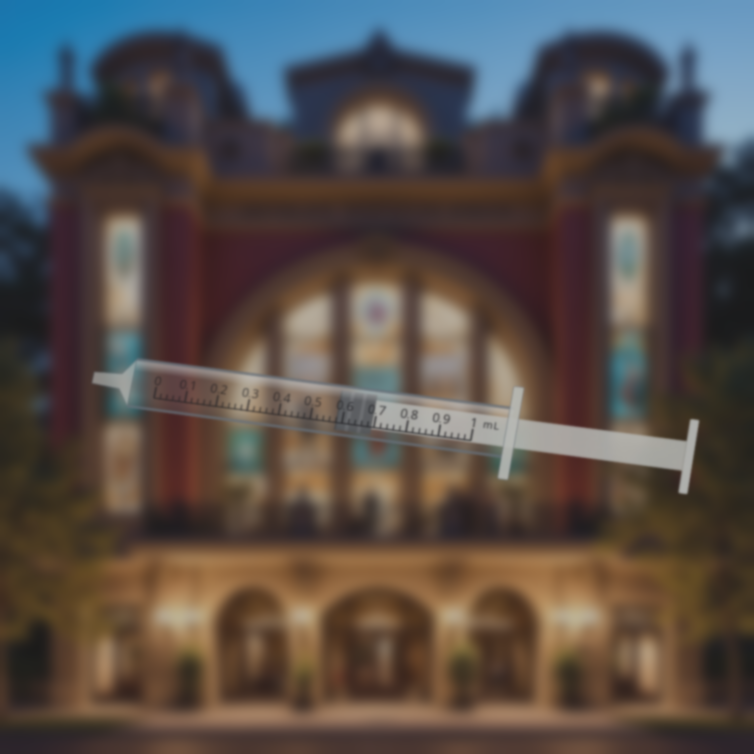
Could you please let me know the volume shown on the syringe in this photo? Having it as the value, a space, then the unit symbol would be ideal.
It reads 0.58 mL
